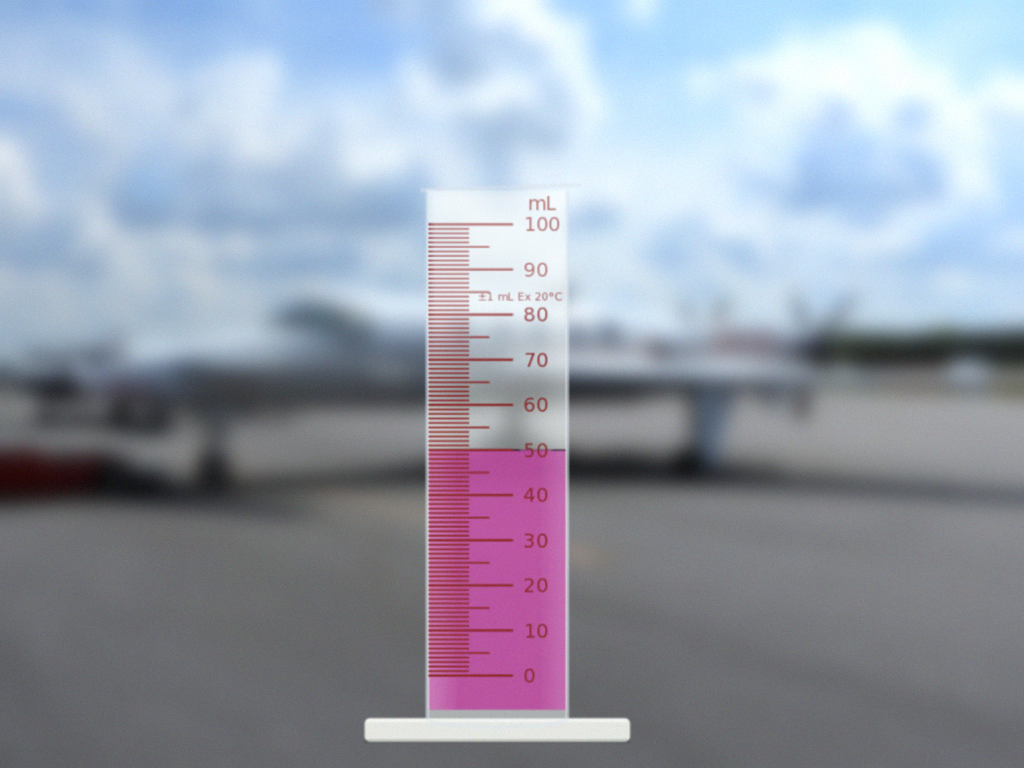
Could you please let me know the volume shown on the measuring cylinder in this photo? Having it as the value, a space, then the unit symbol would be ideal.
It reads 50 mL
